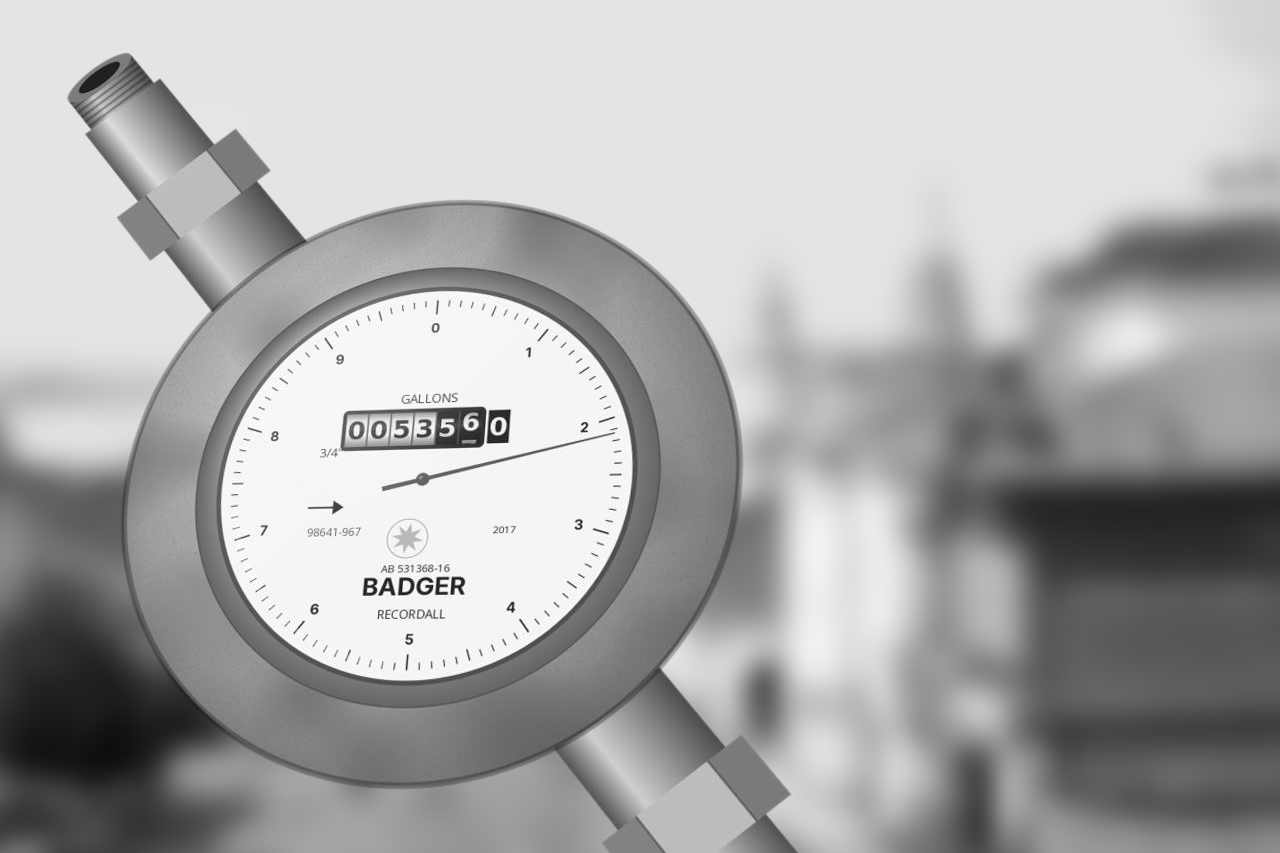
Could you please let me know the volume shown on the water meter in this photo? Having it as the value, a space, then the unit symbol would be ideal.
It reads 53562.1 gal
